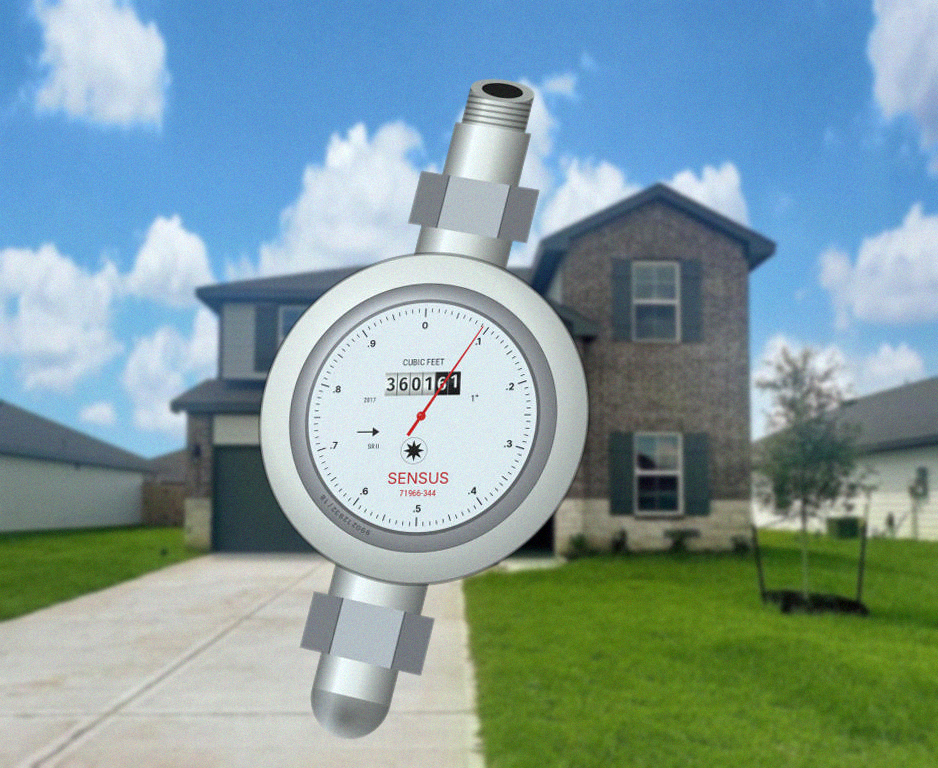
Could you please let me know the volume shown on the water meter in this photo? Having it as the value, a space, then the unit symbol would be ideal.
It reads 360161.09 ft³
